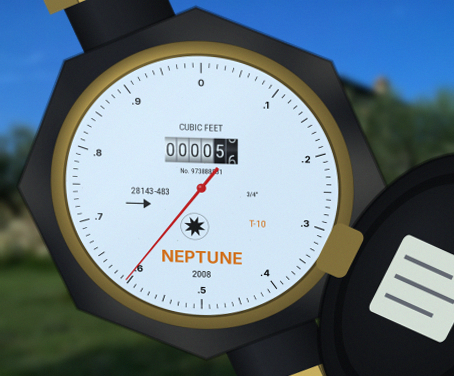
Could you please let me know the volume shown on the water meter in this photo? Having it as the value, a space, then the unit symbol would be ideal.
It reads 55.60 ft³
